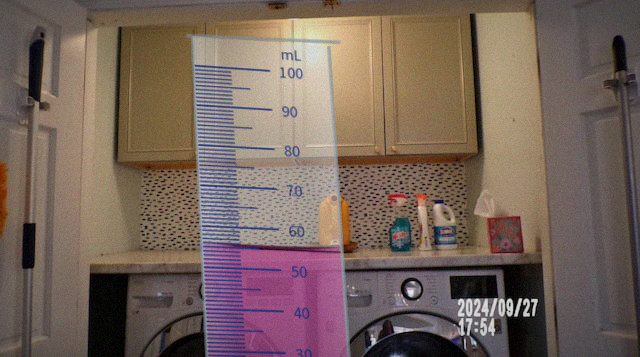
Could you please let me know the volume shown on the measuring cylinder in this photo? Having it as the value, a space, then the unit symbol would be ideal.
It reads 55 mL
